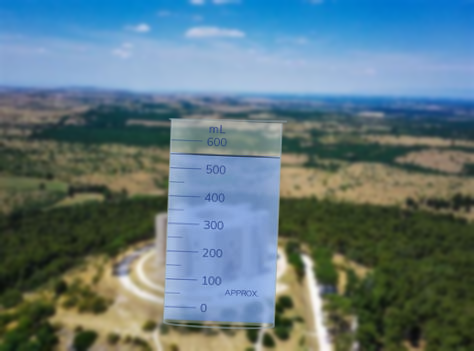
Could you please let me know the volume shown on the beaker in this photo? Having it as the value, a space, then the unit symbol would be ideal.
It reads 550 mL
